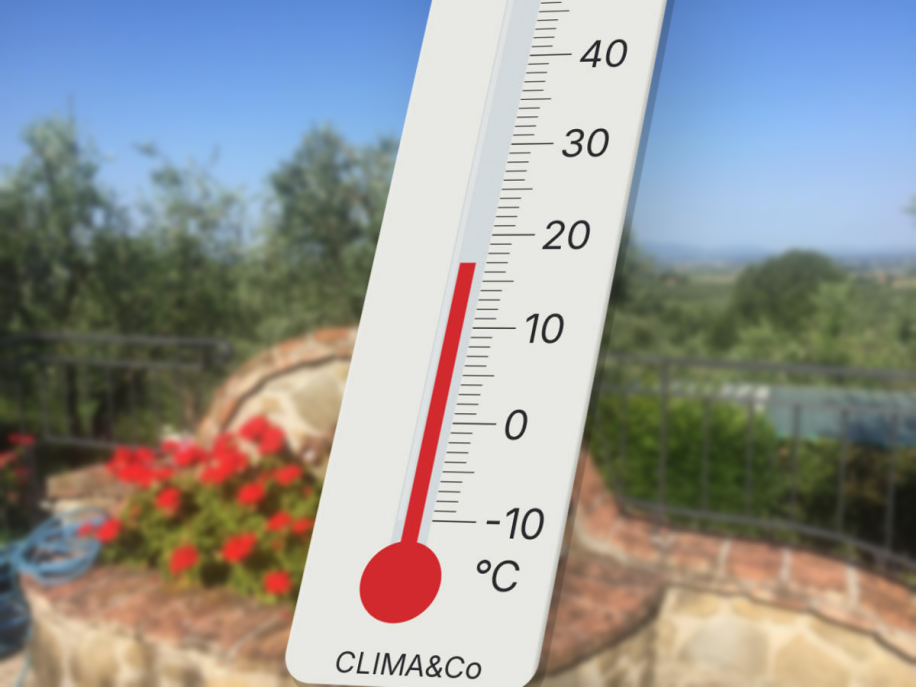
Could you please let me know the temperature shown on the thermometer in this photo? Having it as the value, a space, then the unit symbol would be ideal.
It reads 17 °C
